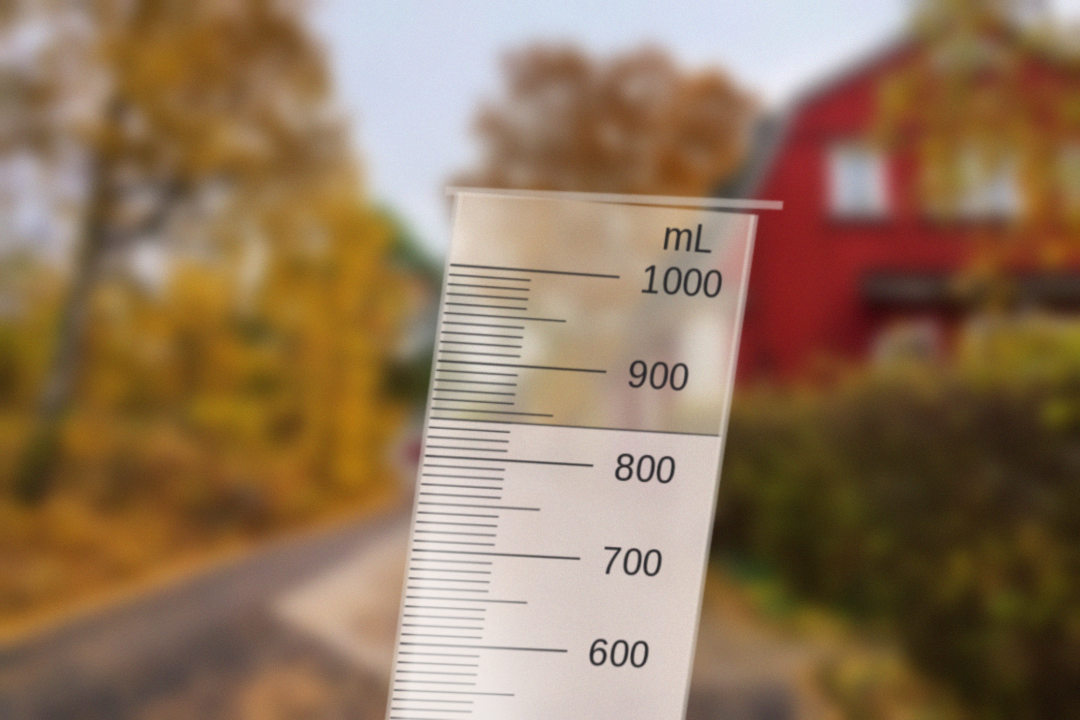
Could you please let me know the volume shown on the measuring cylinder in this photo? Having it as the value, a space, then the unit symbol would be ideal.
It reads 840 mL
